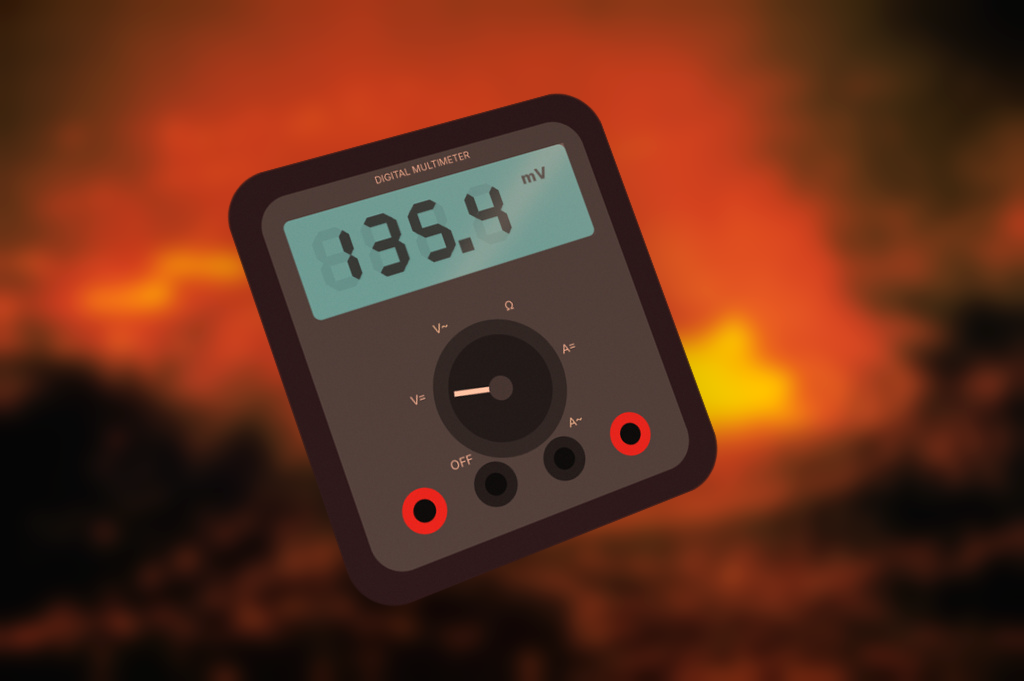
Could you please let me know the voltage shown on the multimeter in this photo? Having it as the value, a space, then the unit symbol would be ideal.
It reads 135.4 mV
